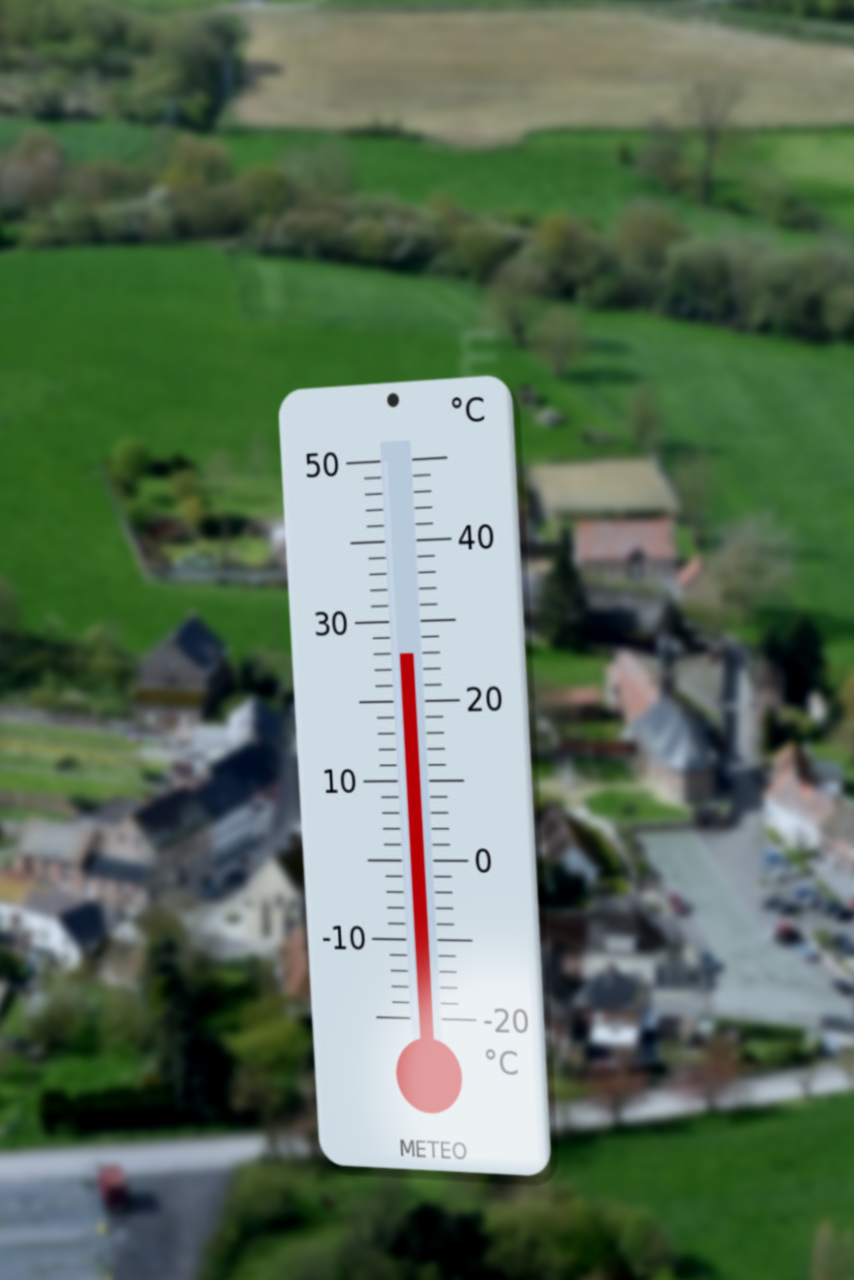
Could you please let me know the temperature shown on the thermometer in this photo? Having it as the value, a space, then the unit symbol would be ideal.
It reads 26 °C
